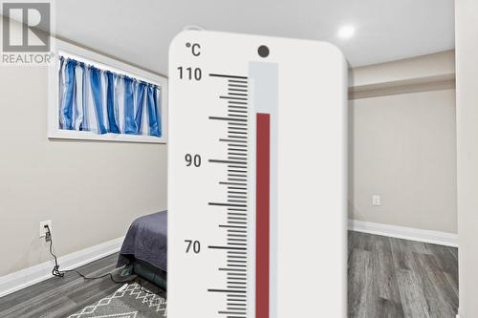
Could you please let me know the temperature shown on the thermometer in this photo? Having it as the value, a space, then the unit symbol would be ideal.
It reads 102 °C
